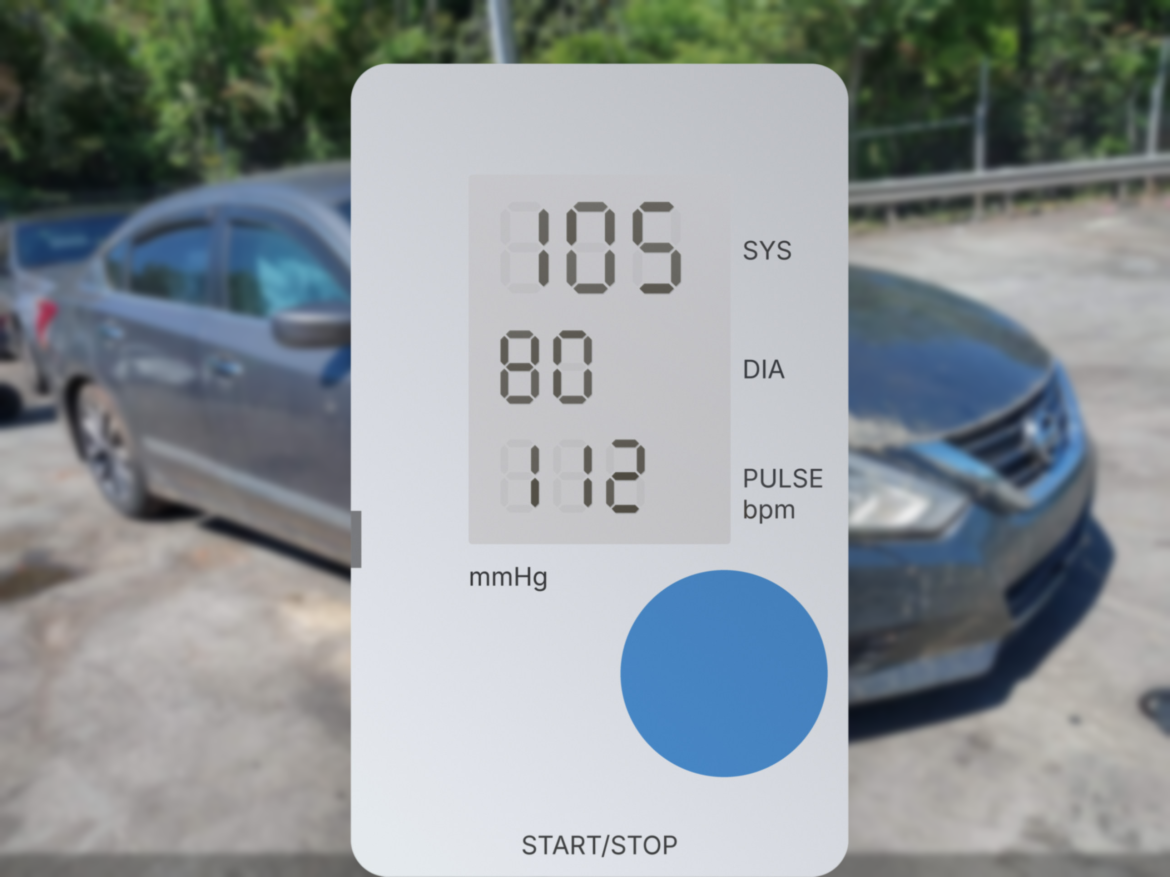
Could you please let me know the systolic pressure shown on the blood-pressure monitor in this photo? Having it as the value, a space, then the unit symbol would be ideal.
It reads 105 mmHg
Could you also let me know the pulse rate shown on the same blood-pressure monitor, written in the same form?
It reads 112 bpm
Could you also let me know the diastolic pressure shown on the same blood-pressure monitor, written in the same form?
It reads 80 mmHg
